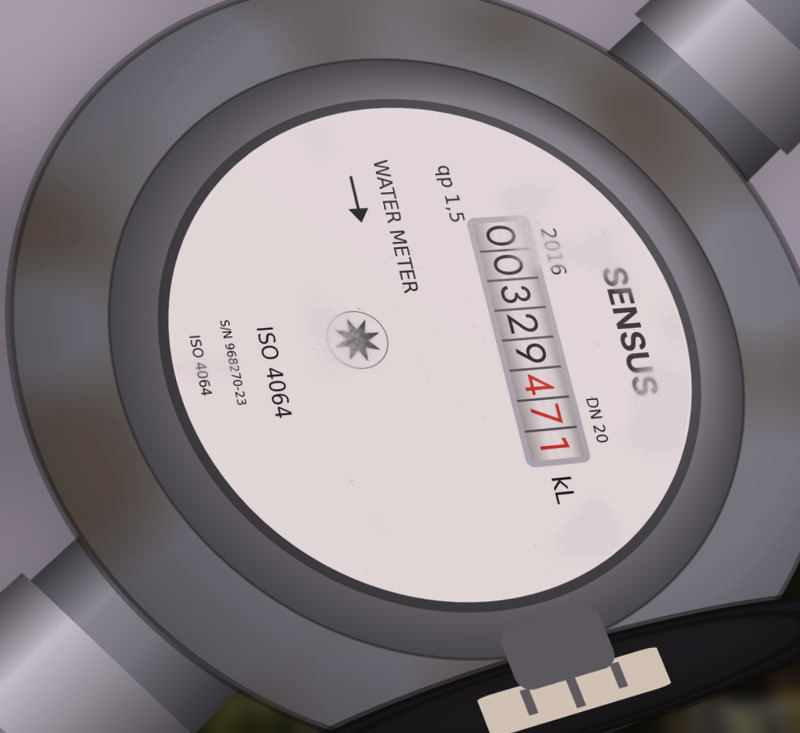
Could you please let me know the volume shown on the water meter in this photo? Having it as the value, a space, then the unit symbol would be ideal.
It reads 329.471 kL
